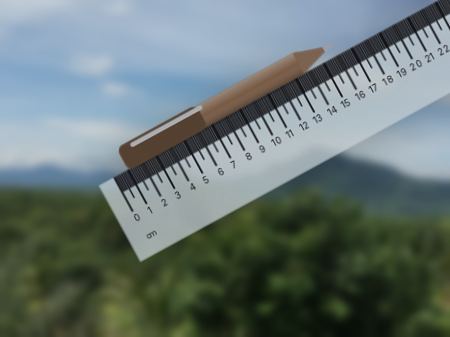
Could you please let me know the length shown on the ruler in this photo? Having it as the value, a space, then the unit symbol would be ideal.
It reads 15 cm
